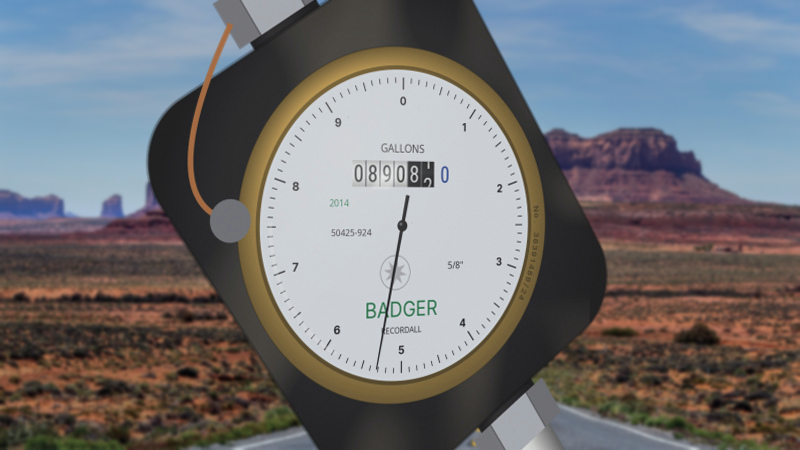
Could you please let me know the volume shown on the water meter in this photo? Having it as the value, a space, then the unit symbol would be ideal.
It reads 890815.3 gal
